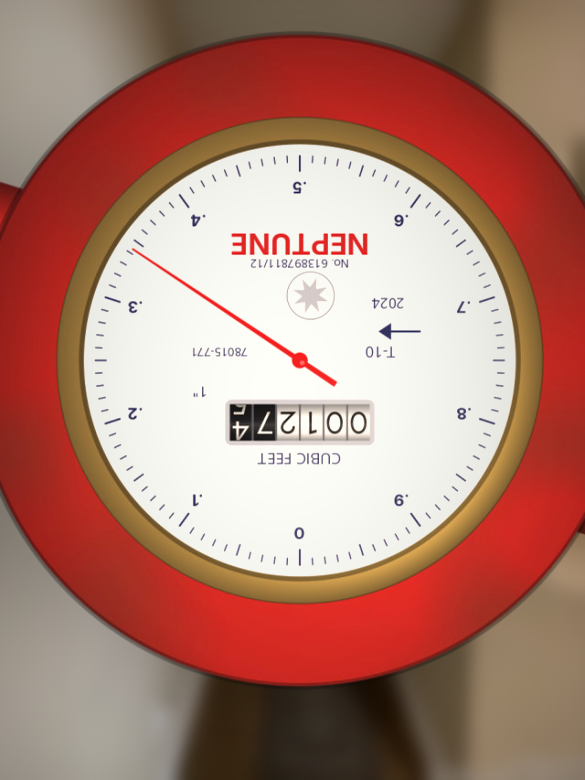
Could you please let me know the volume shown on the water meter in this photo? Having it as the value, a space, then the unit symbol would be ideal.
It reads 1274.34 ft³
